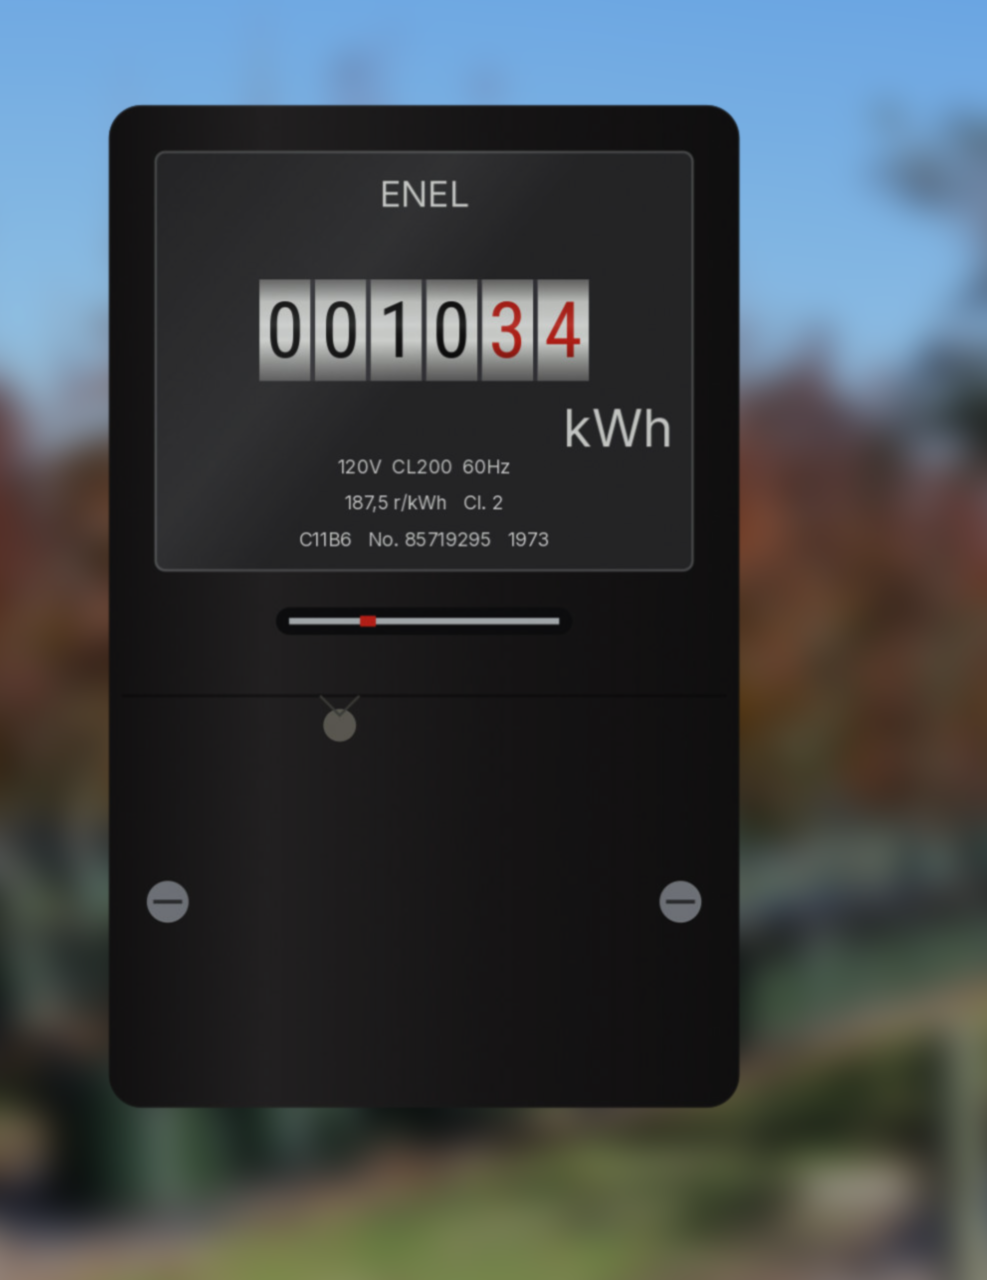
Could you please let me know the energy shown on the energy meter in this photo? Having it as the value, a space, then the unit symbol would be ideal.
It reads 10.34 kWh
